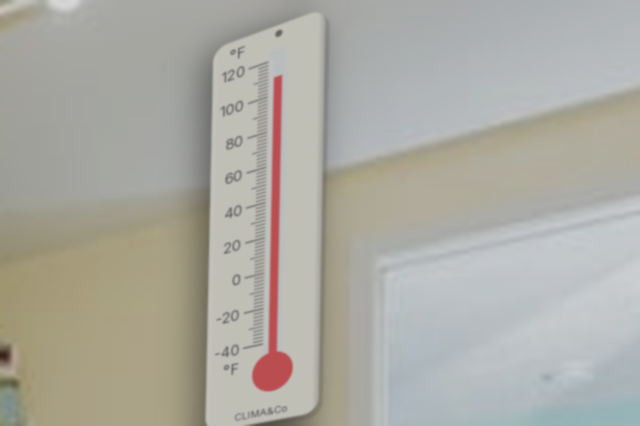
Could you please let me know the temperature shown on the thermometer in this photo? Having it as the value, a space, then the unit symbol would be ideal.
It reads 110 °F
